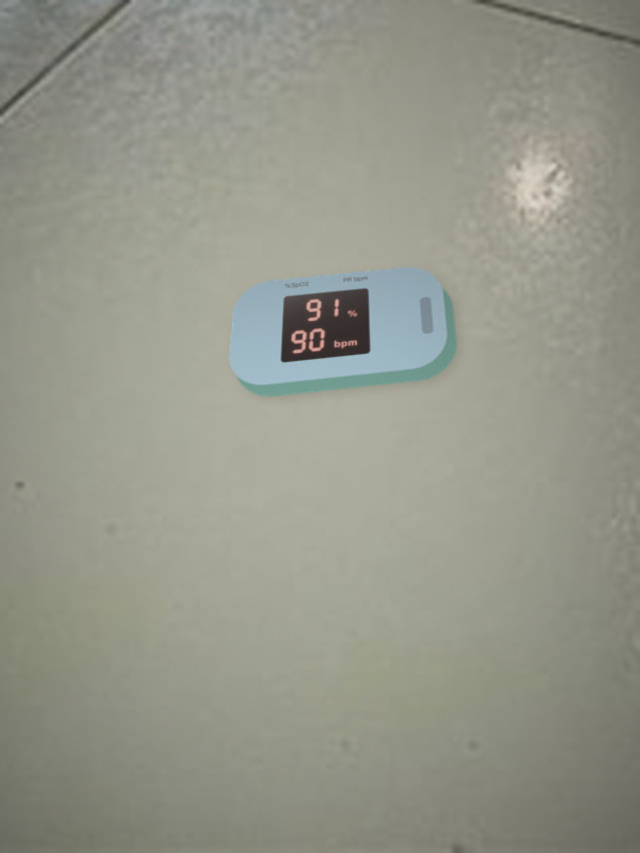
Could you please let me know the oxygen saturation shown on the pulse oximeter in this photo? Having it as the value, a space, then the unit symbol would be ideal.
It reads 91 %
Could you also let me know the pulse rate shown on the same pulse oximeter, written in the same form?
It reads 90 bpm
